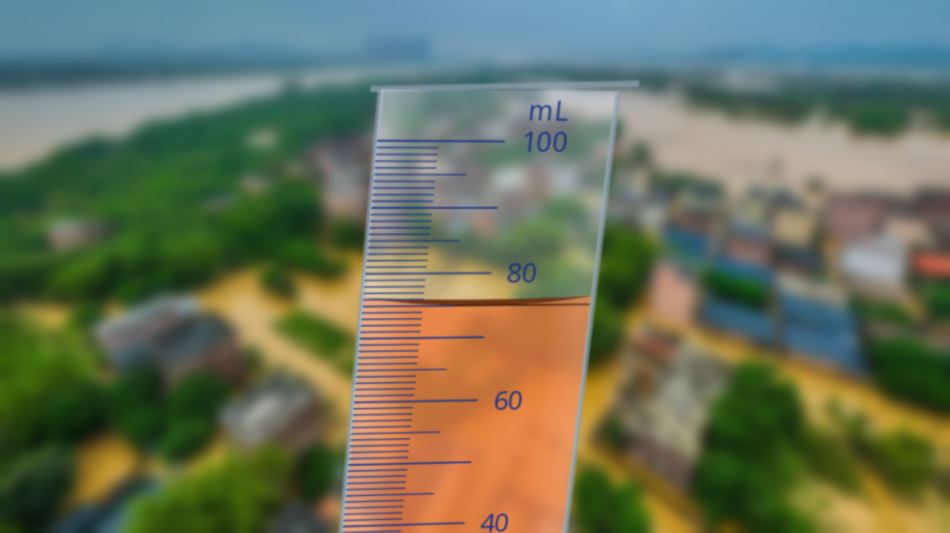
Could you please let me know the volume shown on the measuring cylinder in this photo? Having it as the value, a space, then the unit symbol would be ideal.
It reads 75 mL
